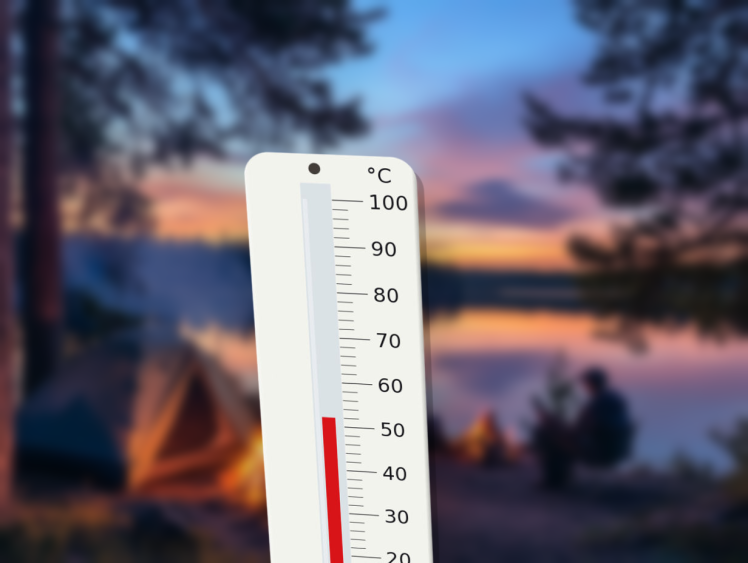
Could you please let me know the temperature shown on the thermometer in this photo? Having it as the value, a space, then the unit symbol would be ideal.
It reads 52 °C
